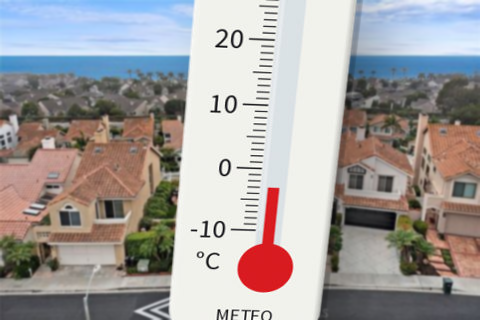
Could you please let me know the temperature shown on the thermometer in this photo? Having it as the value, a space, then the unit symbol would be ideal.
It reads -3 °C
